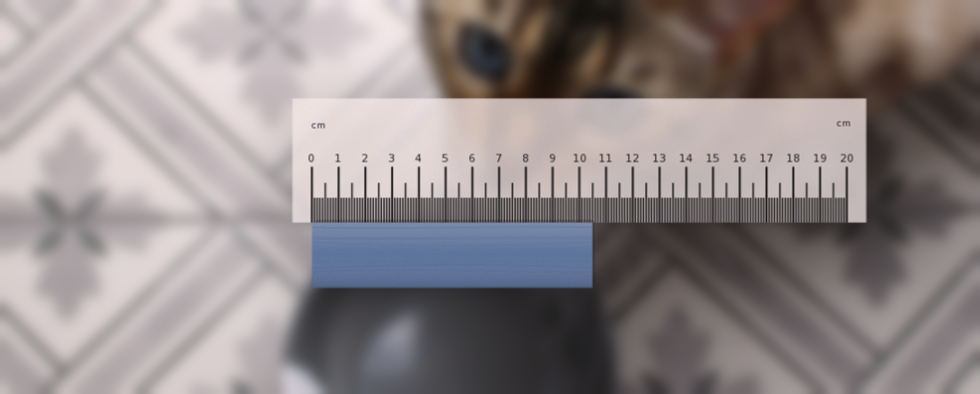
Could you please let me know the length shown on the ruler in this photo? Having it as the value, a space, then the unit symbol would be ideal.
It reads 10.5 cm
